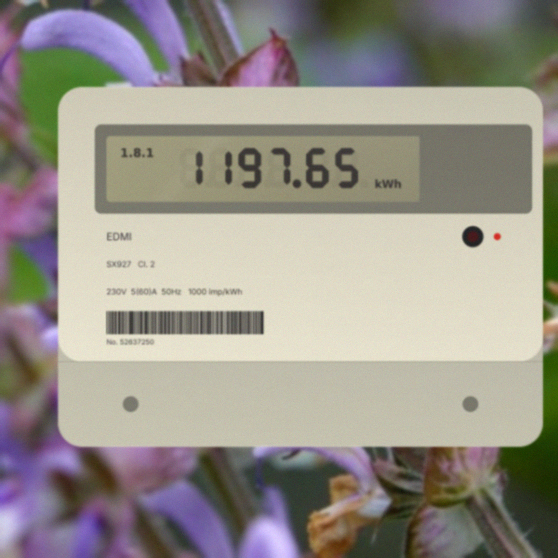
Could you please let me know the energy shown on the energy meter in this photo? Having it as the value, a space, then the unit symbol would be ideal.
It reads 1197.65 kWh
